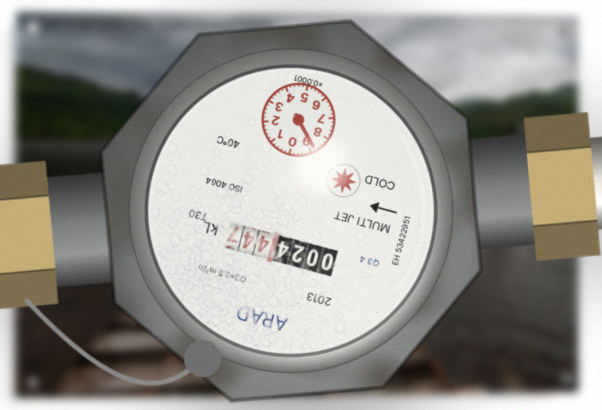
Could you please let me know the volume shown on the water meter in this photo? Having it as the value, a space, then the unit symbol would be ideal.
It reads 24.4468 kL
